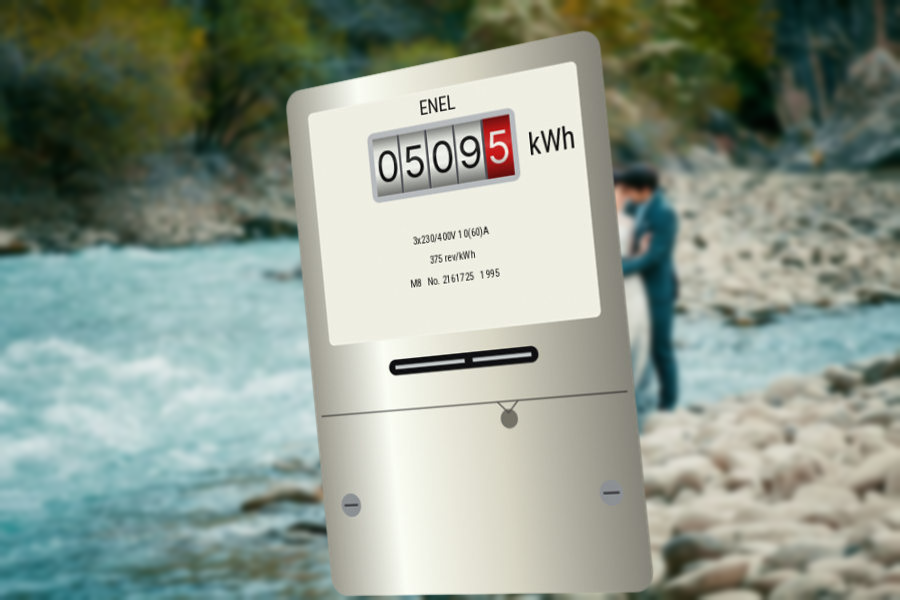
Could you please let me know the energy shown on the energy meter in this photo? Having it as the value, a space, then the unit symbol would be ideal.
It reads 509.5 kWh
